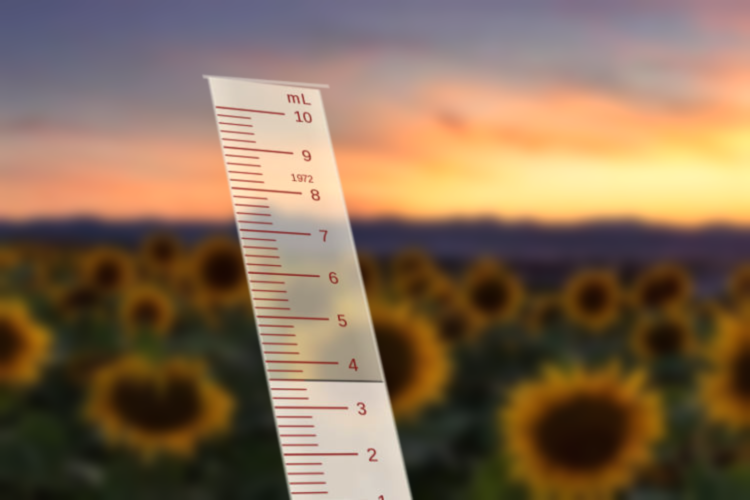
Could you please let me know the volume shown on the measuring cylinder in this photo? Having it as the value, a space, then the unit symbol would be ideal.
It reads 3.6 mL
